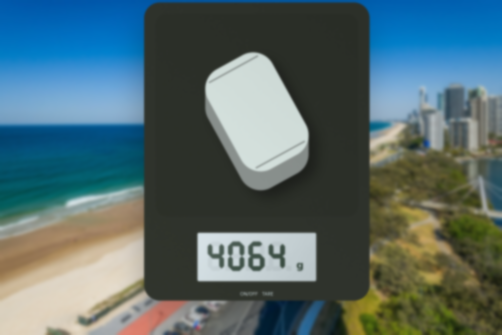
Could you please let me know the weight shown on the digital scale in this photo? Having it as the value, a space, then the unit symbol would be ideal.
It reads 4064 g
